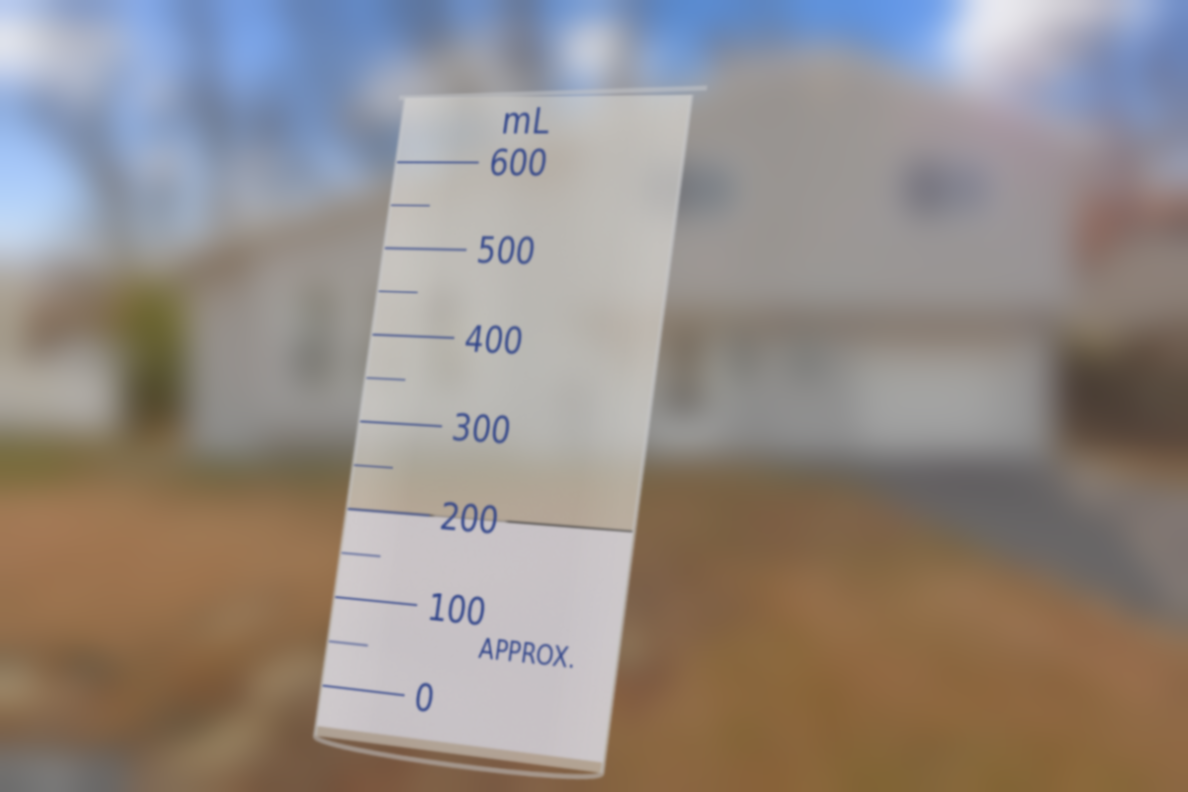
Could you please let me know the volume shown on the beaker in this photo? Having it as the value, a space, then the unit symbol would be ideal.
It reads 200 mL
